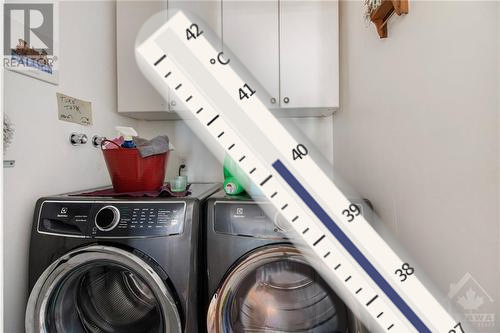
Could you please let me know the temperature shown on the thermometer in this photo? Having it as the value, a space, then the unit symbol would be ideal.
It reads 40.1 °C
